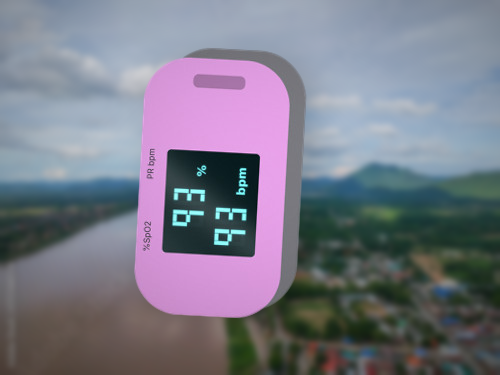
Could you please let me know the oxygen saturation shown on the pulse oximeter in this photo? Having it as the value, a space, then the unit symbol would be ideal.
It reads 93 %
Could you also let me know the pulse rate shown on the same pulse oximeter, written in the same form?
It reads 93 bpm
